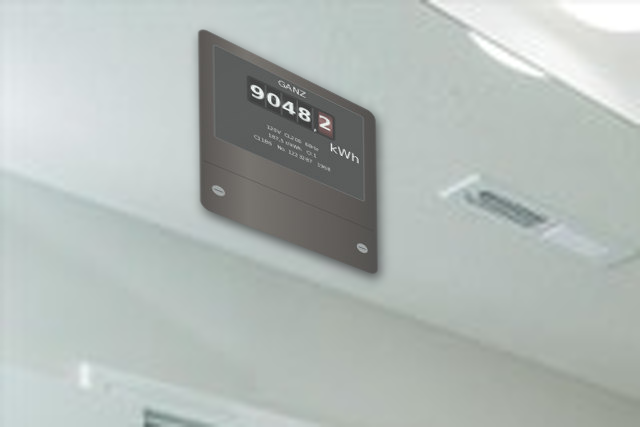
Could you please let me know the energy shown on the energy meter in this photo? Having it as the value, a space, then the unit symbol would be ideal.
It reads 9048.2 kWh
